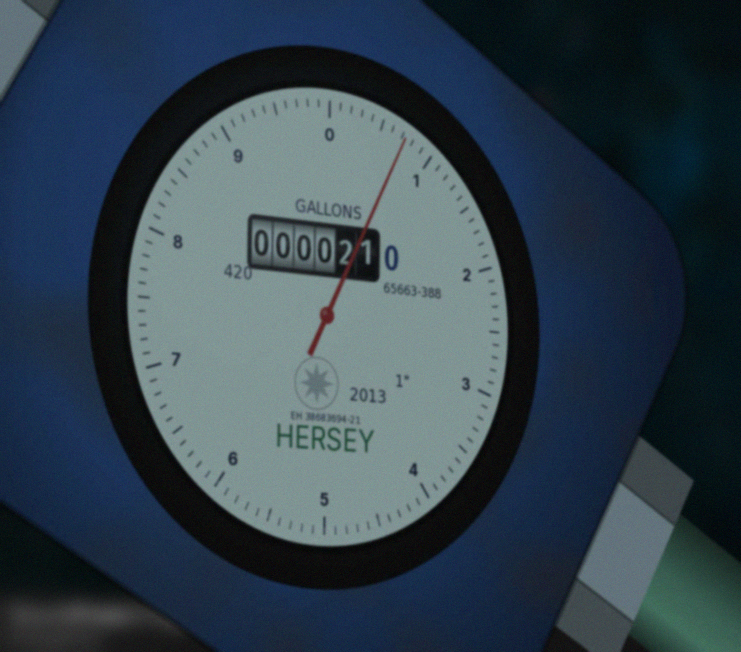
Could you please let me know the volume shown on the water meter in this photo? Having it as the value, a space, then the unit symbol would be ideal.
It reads 210.7 gal
